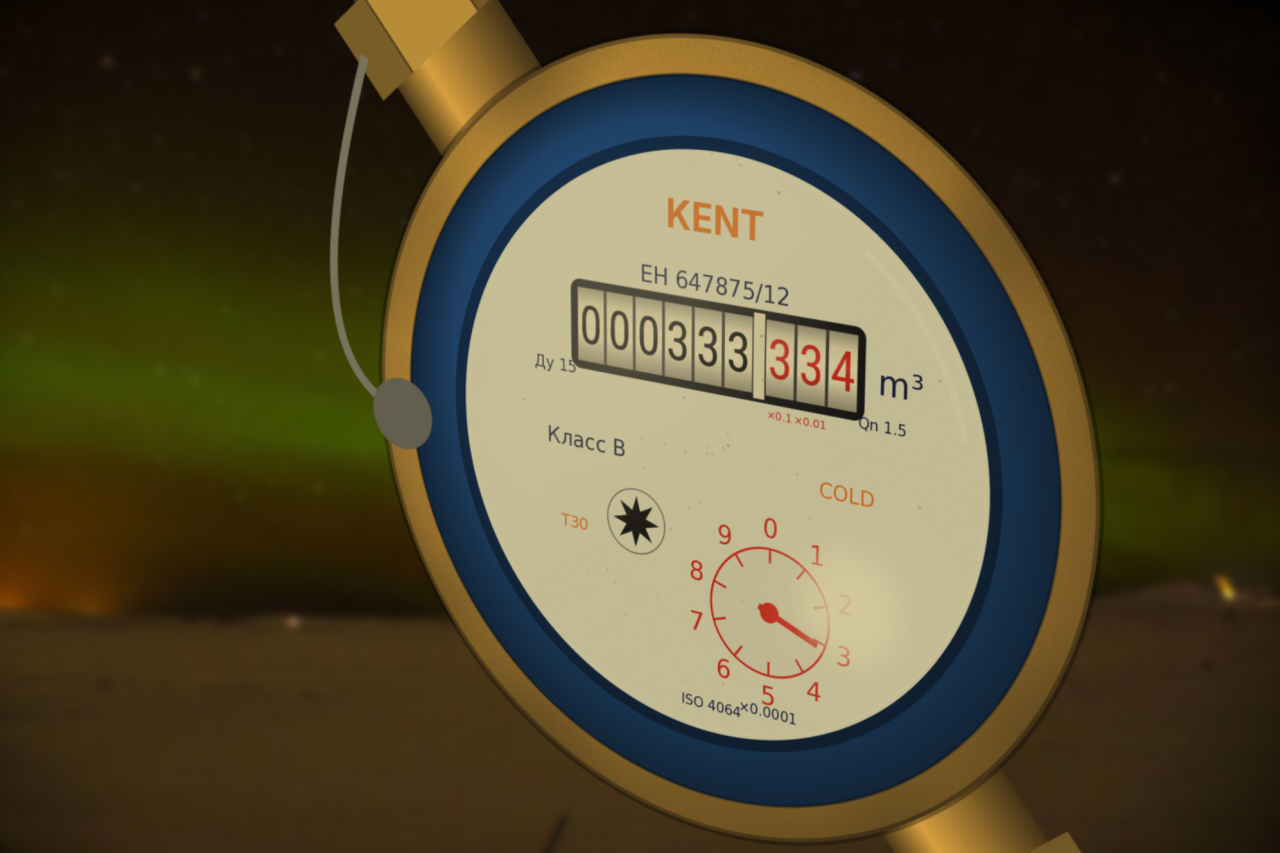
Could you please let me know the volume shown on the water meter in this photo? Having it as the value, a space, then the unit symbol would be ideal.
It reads 333.3343 m³
